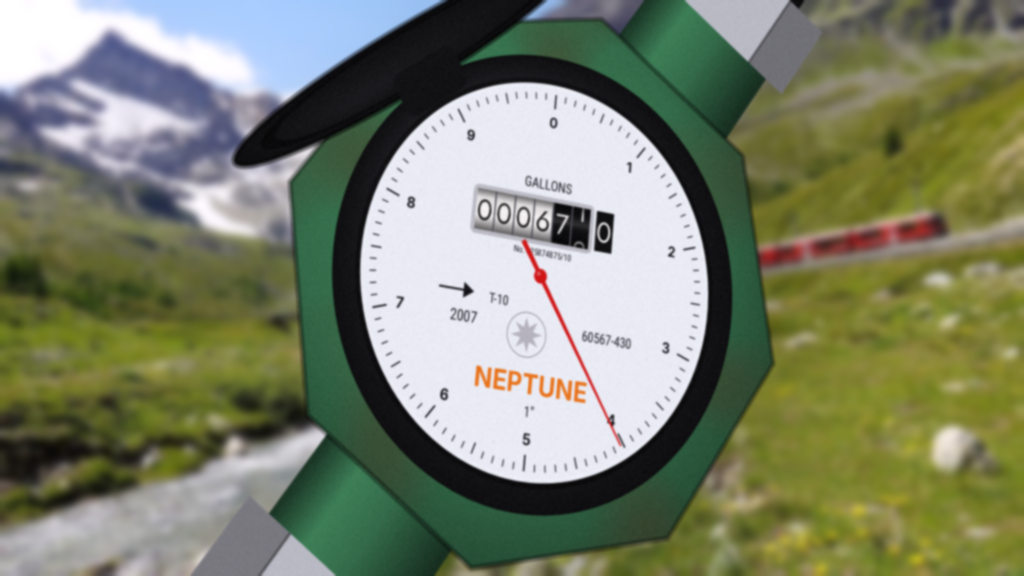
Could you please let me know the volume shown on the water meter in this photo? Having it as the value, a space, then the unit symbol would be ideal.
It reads 6714.0 gal
